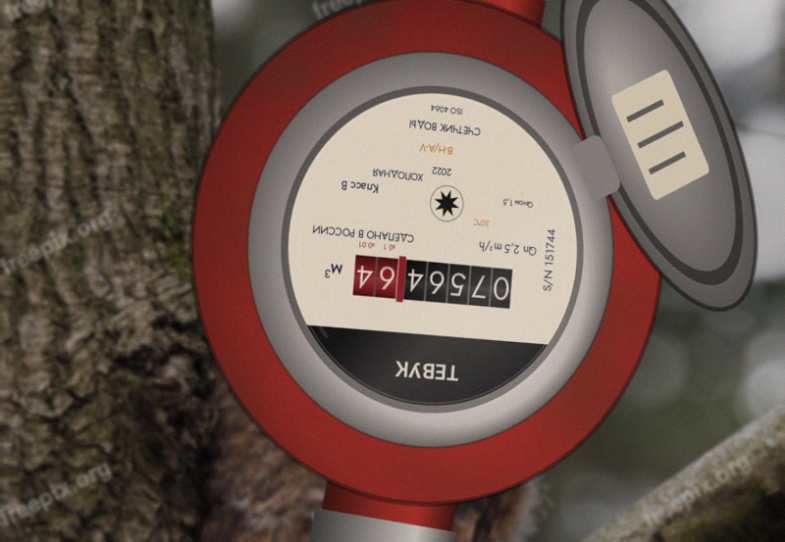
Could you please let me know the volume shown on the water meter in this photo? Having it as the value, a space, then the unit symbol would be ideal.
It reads 7564.64 m³
